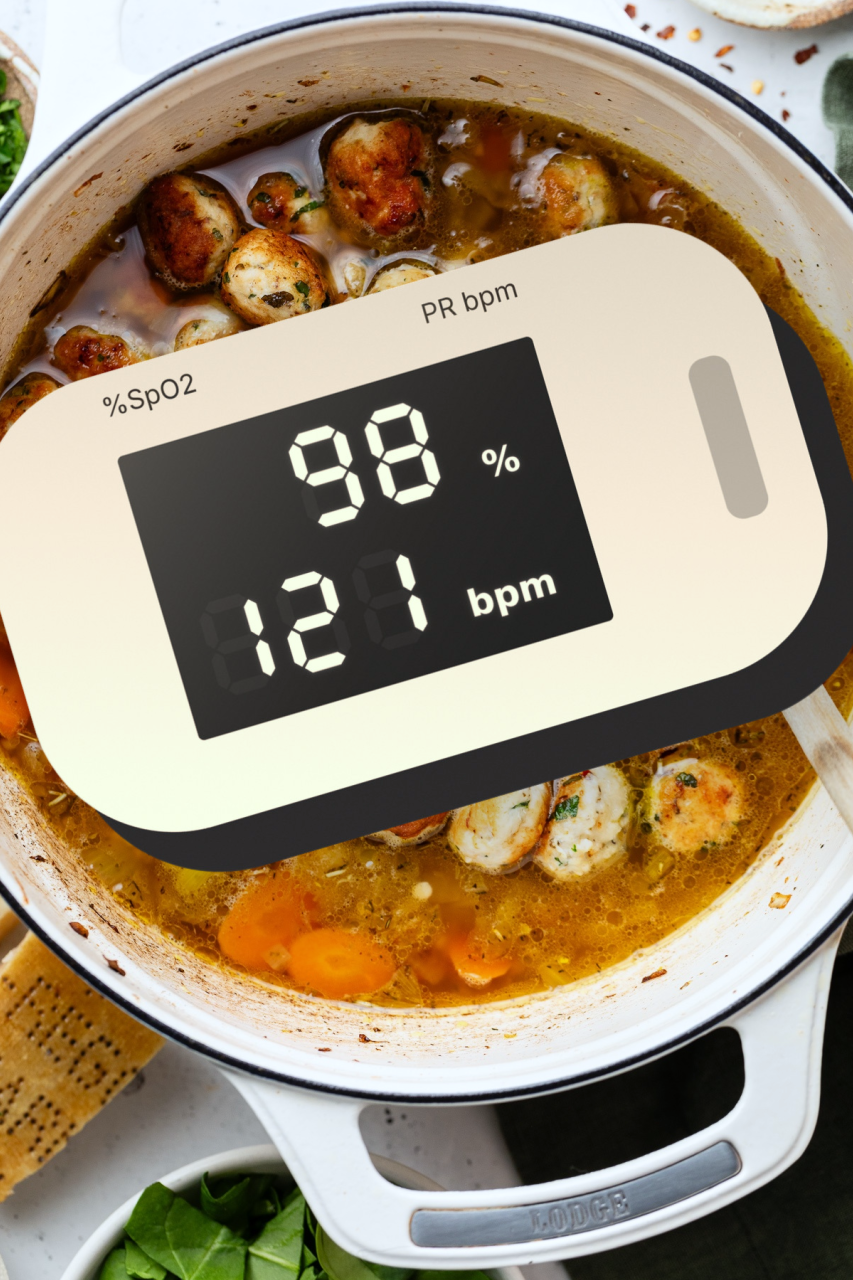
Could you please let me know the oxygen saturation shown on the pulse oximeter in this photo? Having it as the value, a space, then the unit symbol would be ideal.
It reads 98 %
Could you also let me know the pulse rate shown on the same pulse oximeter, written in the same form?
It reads 121 bpm
